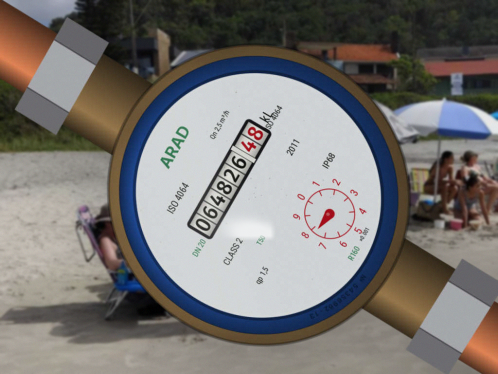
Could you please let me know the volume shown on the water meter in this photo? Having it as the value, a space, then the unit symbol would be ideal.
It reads 64826.487 kL
